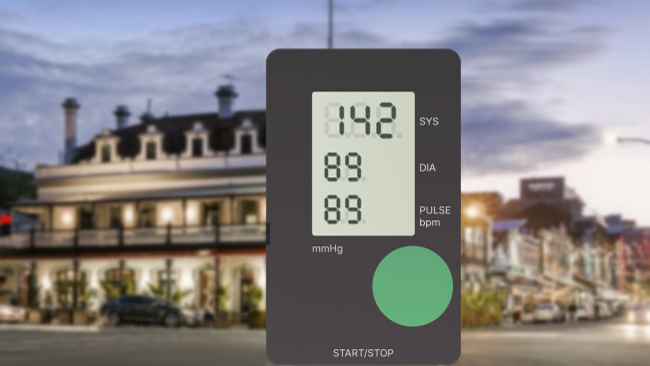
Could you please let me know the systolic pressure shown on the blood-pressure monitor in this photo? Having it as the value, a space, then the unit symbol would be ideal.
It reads 142 mmHg
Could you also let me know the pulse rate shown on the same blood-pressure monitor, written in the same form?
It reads 89 bpm
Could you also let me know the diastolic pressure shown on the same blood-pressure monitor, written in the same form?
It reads 89 mmHg
